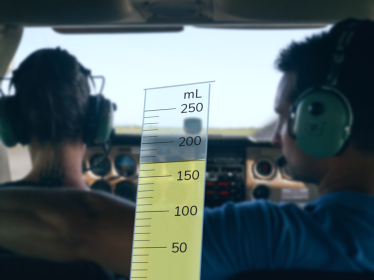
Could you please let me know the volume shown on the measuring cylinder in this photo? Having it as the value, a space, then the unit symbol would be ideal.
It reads 170 mL
